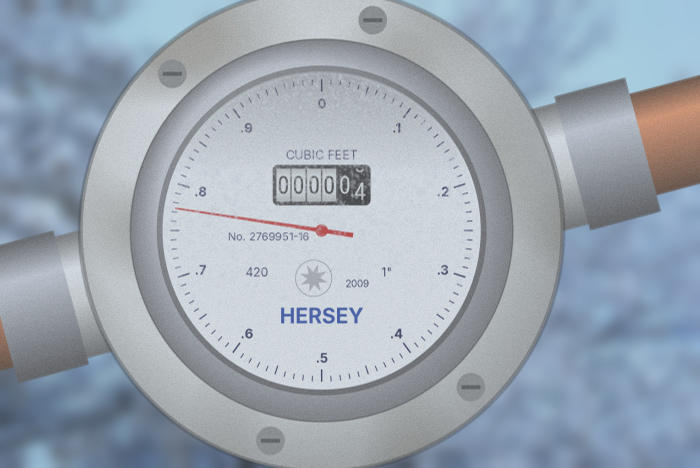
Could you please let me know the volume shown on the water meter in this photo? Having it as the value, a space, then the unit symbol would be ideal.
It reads 3.77 ft³
